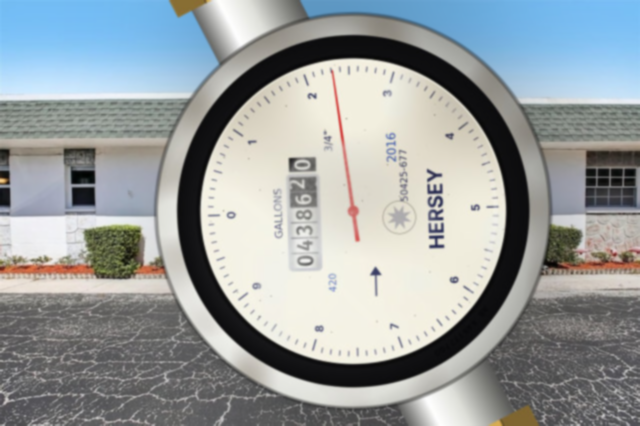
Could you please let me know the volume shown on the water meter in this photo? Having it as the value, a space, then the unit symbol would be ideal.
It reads 438622.3 gal
